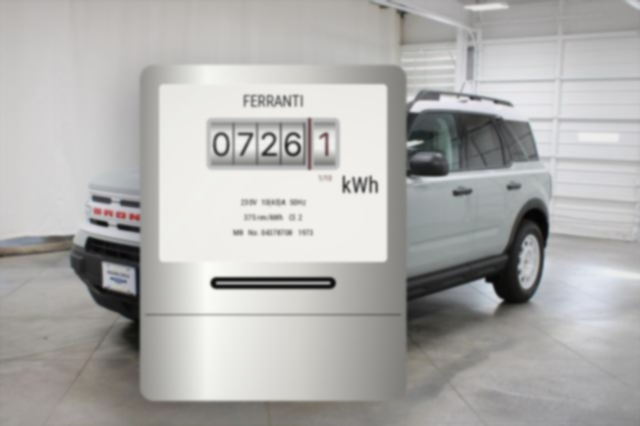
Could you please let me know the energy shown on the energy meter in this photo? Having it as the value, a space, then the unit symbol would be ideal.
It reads 726.1 kWh
